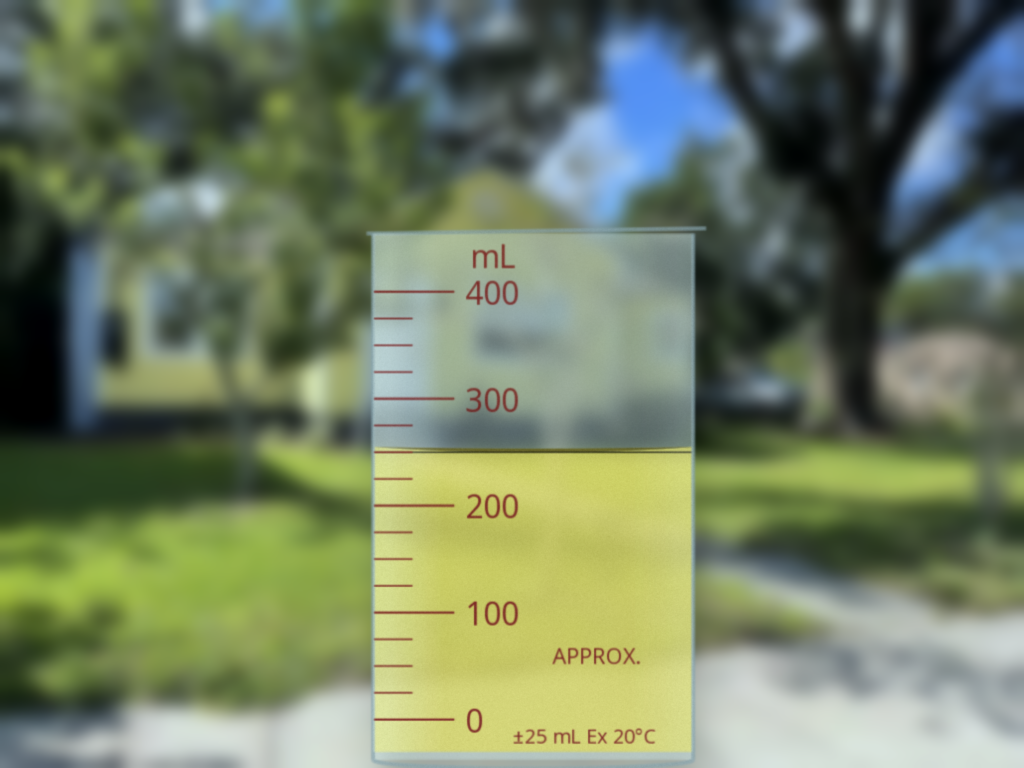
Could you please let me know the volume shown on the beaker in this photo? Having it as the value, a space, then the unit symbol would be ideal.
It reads 250 mL
